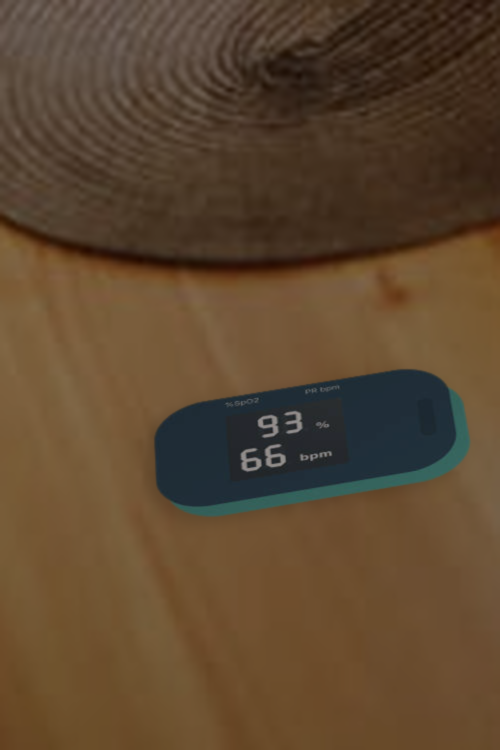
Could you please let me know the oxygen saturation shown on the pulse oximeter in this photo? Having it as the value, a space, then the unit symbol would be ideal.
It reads 93 %
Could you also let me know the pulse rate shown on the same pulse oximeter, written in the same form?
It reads 66 bpm
